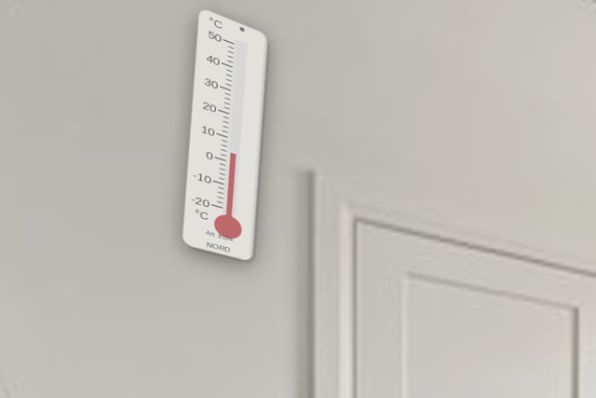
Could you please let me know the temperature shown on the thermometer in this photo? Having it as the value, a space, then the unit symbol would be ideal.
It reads 4 °C
